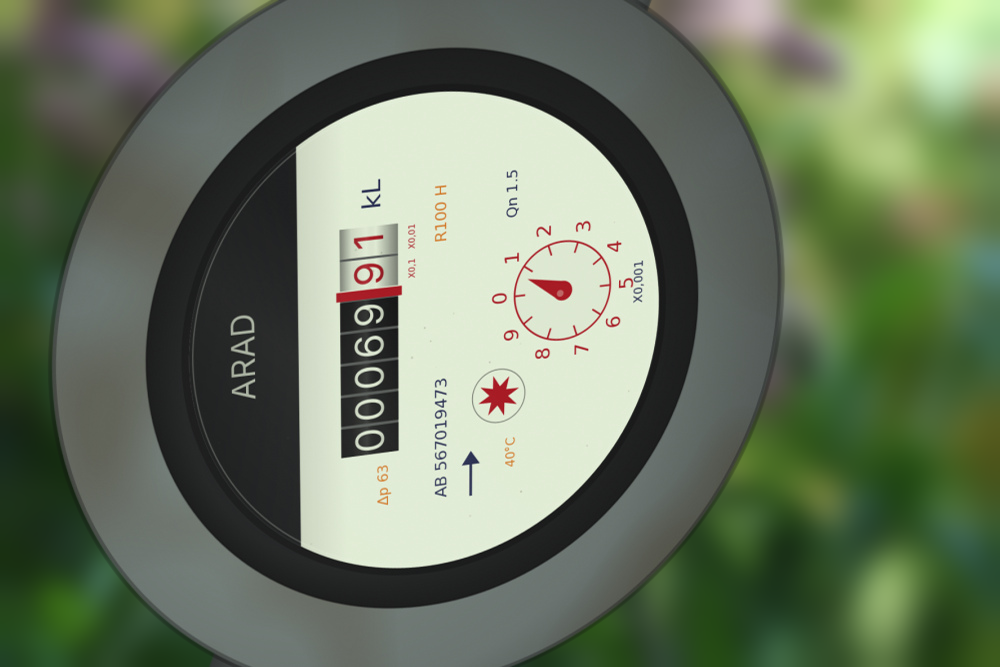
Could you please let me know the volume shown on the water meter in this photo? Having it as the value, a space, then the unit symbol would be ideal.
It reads 69.910 kL
